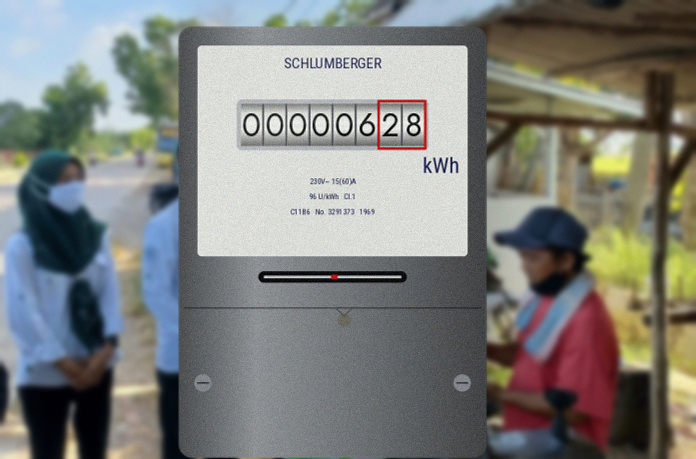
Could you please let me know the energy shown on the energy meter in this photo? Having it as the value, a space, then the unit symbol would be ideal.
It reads 6.28 kWh
